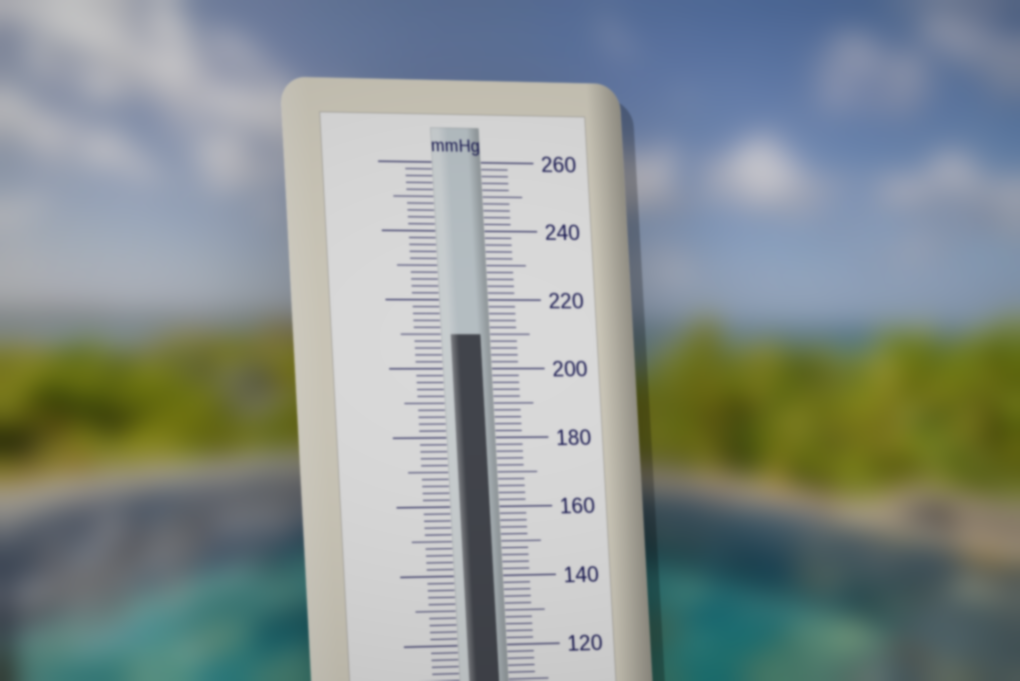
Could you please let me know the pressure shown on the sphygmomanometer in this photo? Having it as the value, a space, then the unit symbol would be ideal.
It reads 210 mmHg
